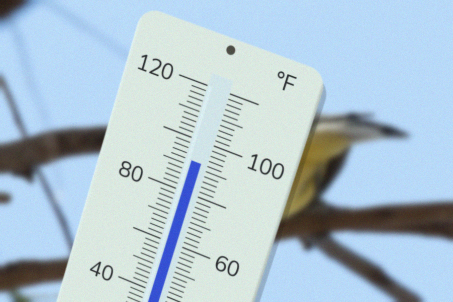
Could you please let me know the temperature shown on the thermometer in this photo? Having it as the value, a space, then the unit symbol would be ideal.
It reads 92 °F
